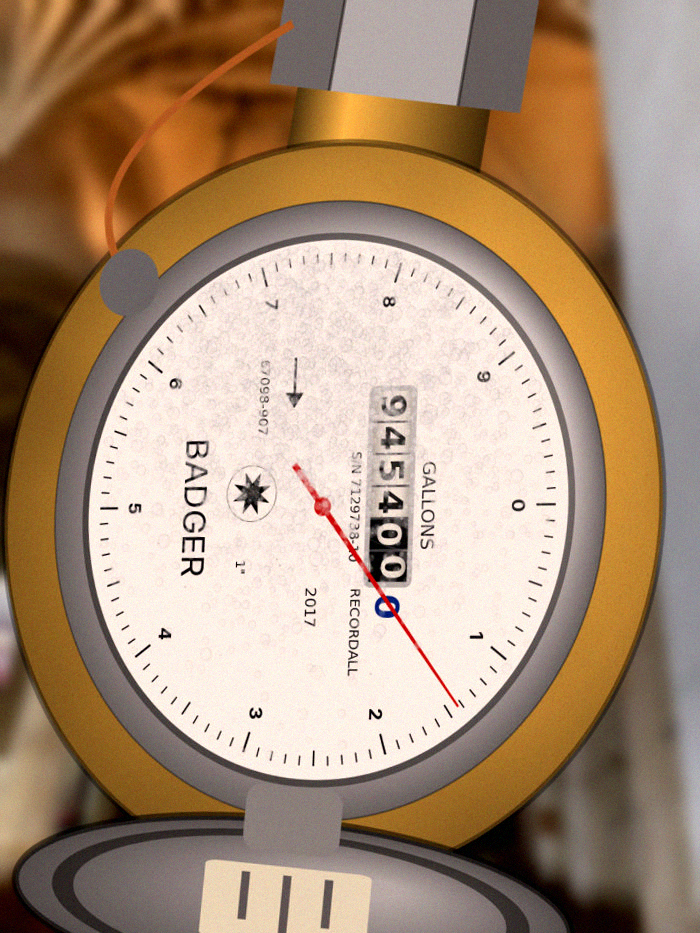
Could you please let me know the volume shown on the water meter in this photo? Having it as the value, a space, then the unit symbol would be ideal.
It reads 9454001.4 gal
